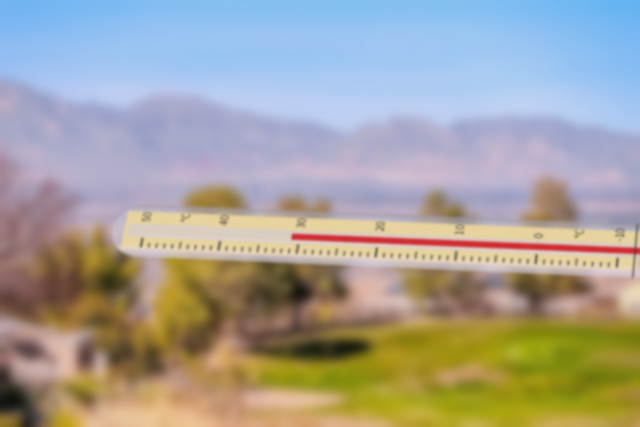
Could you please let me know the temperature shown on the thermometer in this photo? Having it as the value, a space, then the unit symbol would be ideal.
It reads 31 °C
